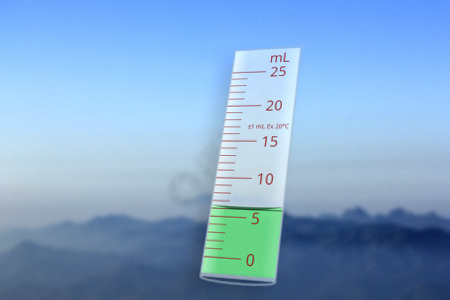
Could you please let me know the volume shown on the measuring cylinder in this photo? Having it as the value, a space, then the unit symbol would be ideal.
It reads 6 mL
